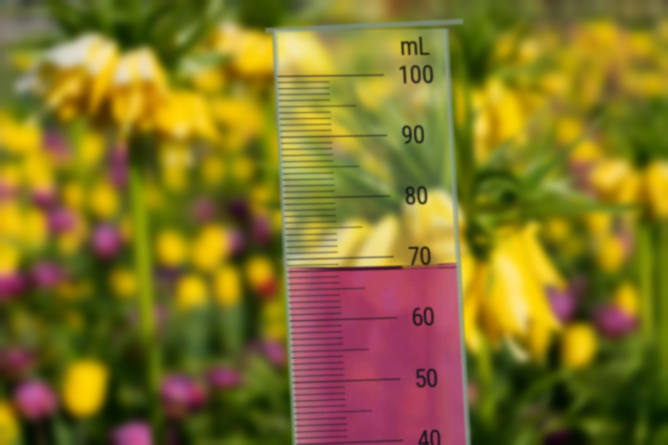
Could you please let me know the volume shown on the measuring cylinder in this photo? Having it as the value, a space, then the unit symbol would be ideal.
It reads 68 mL
